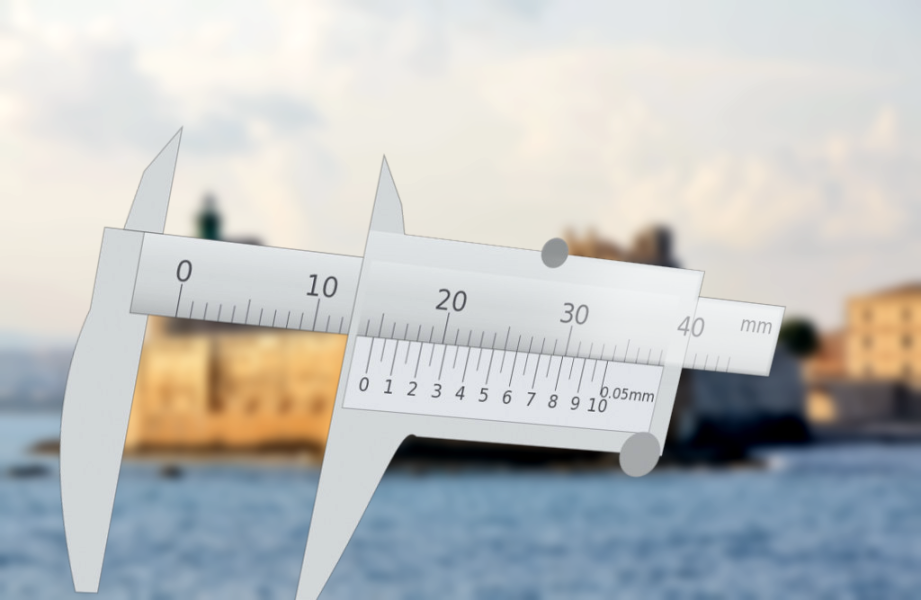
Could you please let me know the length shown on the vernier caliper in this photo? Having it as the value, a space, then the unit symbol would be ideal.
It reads 14.6 mm
